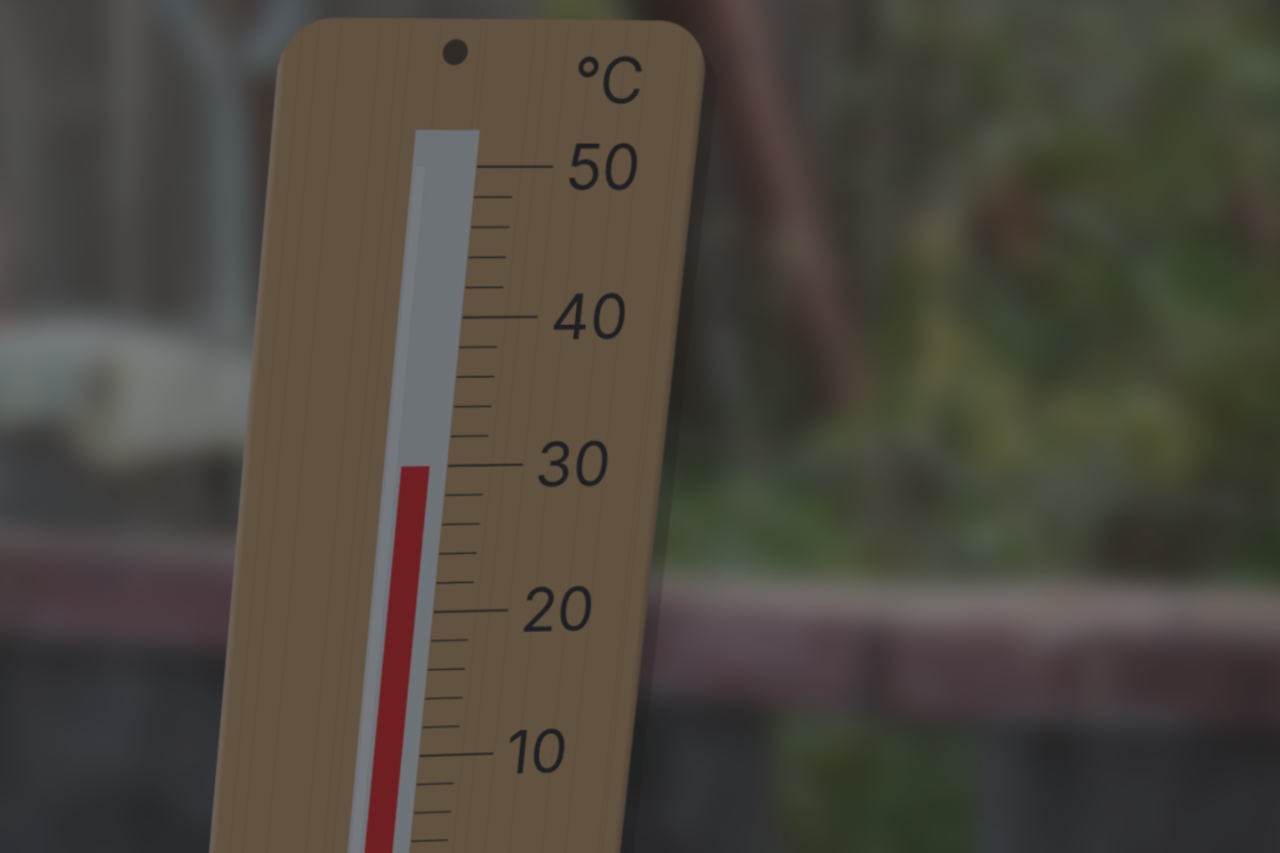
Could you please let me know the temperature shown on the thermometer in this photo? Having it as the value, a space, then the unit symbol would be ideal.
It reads 30 °C
